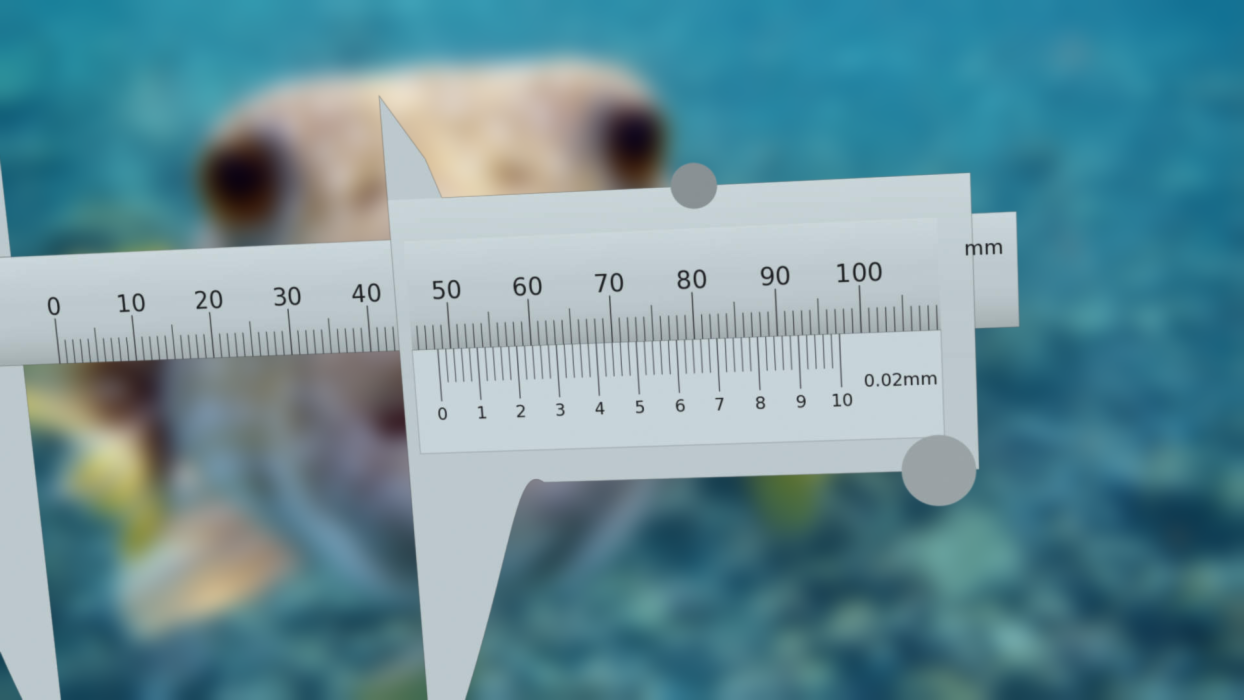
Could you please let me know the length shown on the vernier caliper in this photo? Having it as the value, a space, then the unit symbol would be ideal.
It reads 48.4 mm
